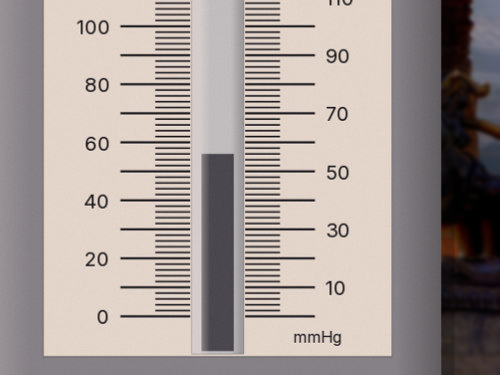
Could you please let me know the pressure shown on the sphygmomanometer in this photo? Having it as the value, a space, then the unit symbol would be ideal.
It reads 56 mmHg
